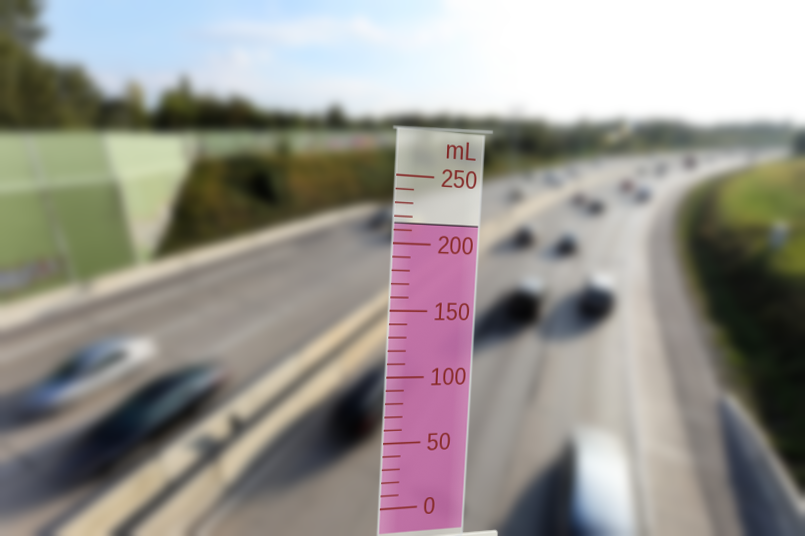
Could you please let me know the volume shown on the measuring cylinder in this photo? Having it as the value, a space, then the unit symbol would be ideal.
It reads 215 mL
